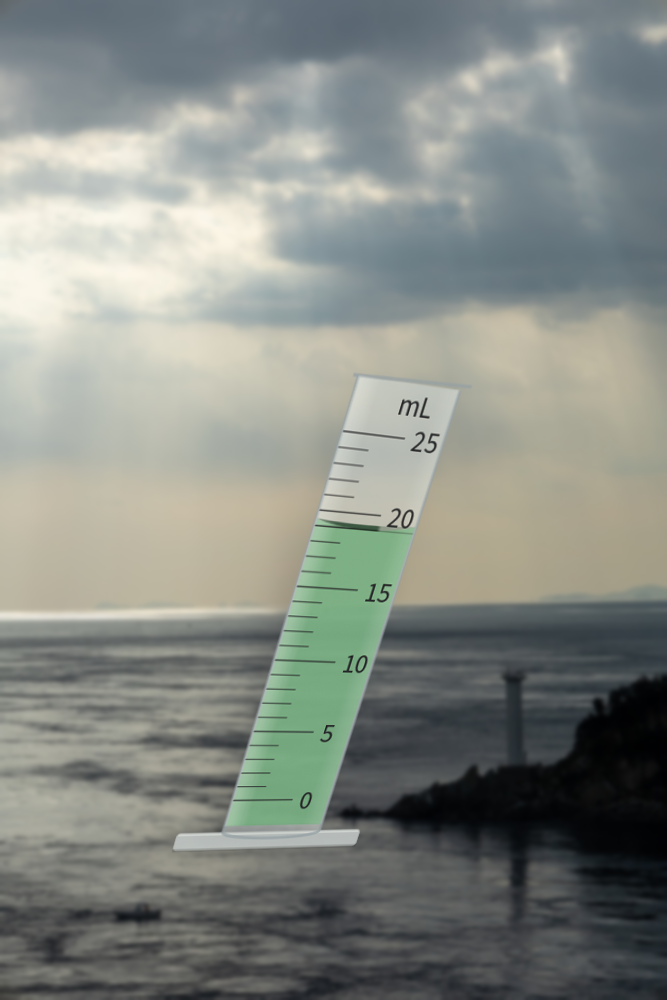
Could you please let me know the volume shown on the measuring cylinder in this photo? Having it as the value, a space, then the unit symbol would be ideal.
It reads 19 mL
